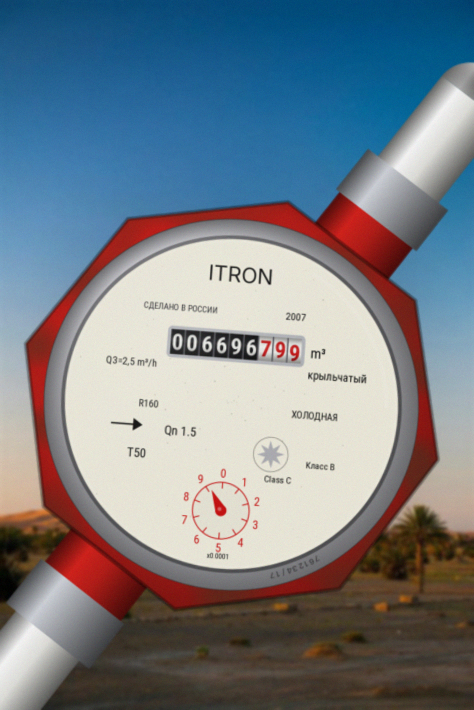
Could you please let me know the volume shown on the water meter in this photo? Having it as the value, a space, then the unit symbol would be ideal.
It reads 6696.7989 m³
